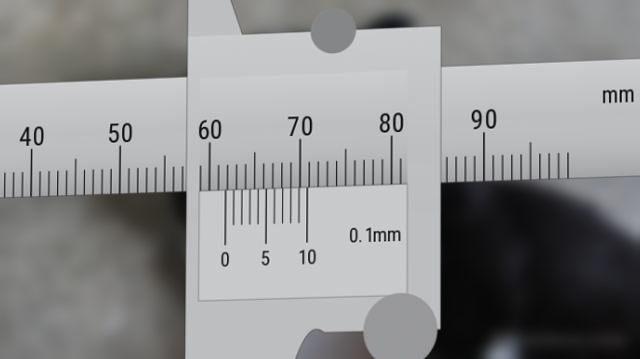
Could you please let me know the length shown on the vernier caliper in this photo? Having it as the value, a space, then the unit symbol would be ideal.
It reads 61.8 mm
